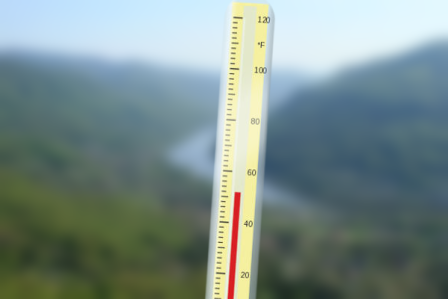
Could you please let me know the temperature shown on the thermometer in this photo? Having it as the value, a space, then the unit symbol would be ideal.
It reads 52 °F
